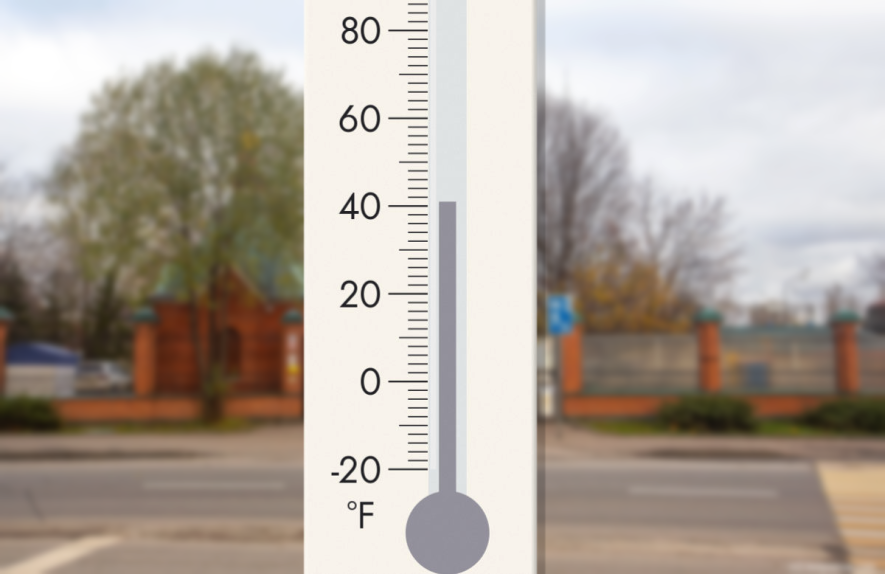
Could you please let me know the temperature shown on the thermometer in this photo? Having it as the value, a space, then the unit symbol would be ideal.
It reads 41 °F
